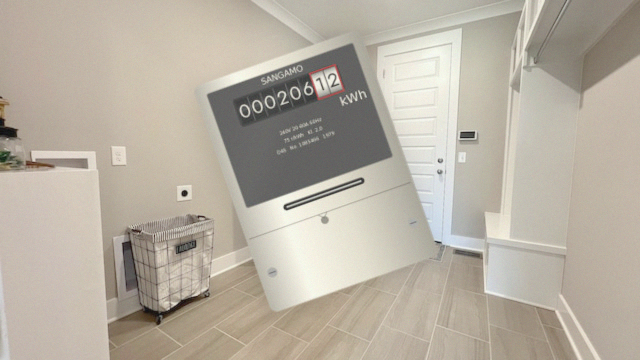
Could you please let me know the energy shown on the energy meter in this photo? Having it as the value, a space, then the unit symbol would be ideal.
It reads 206.12 kWh
